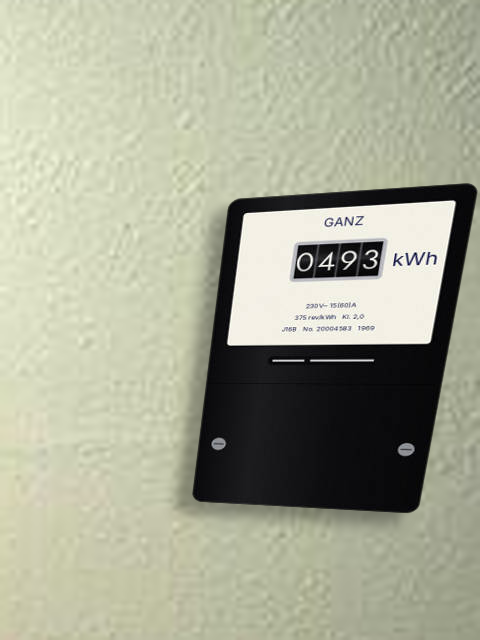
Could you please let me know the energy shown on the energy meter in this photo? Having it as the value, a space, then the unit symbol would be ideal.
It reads 493 kWh
